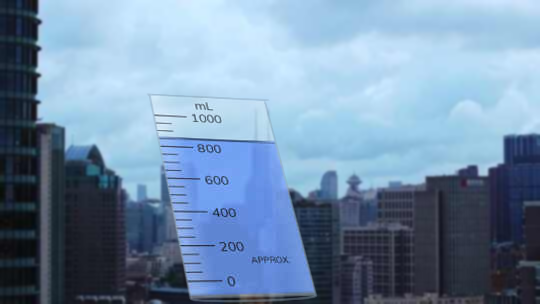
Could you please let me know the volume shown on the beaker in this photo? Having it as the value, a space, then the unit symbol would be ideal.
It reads 850 mL
